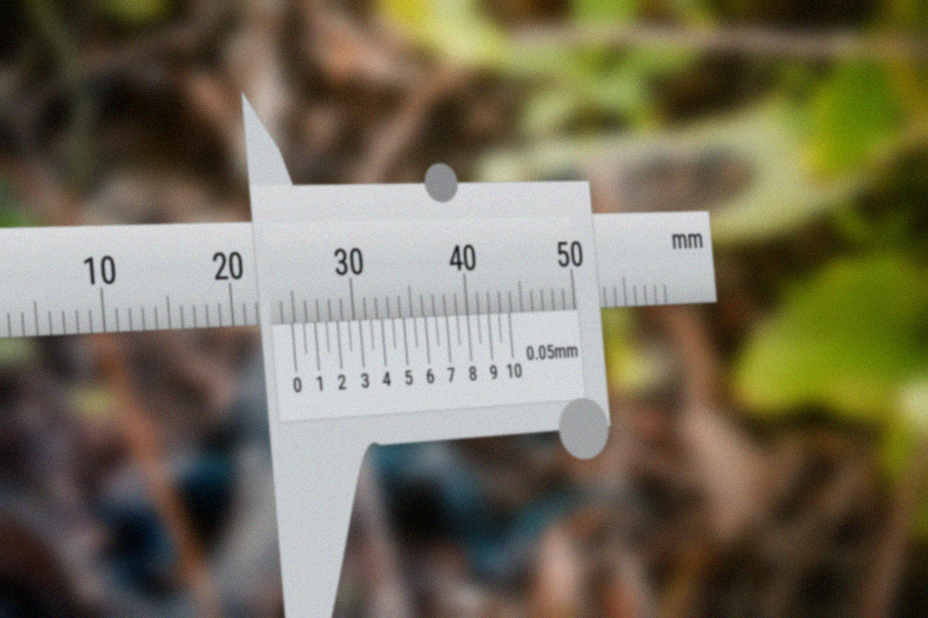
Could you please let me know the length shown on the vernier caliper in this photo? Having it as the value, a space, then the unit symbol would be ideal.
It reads 24.8 mm
